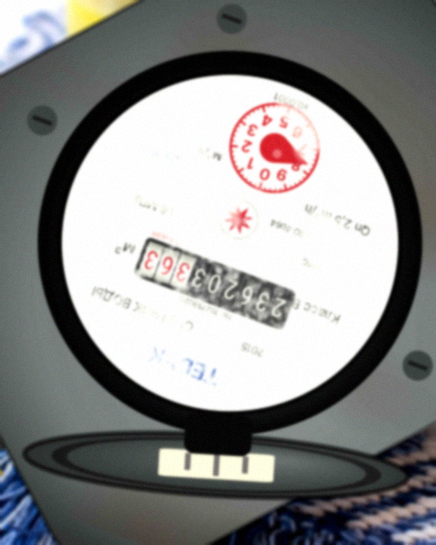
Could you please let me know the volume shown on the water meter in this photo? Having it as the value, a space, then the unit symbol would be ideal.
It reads 236203.3637 m³
